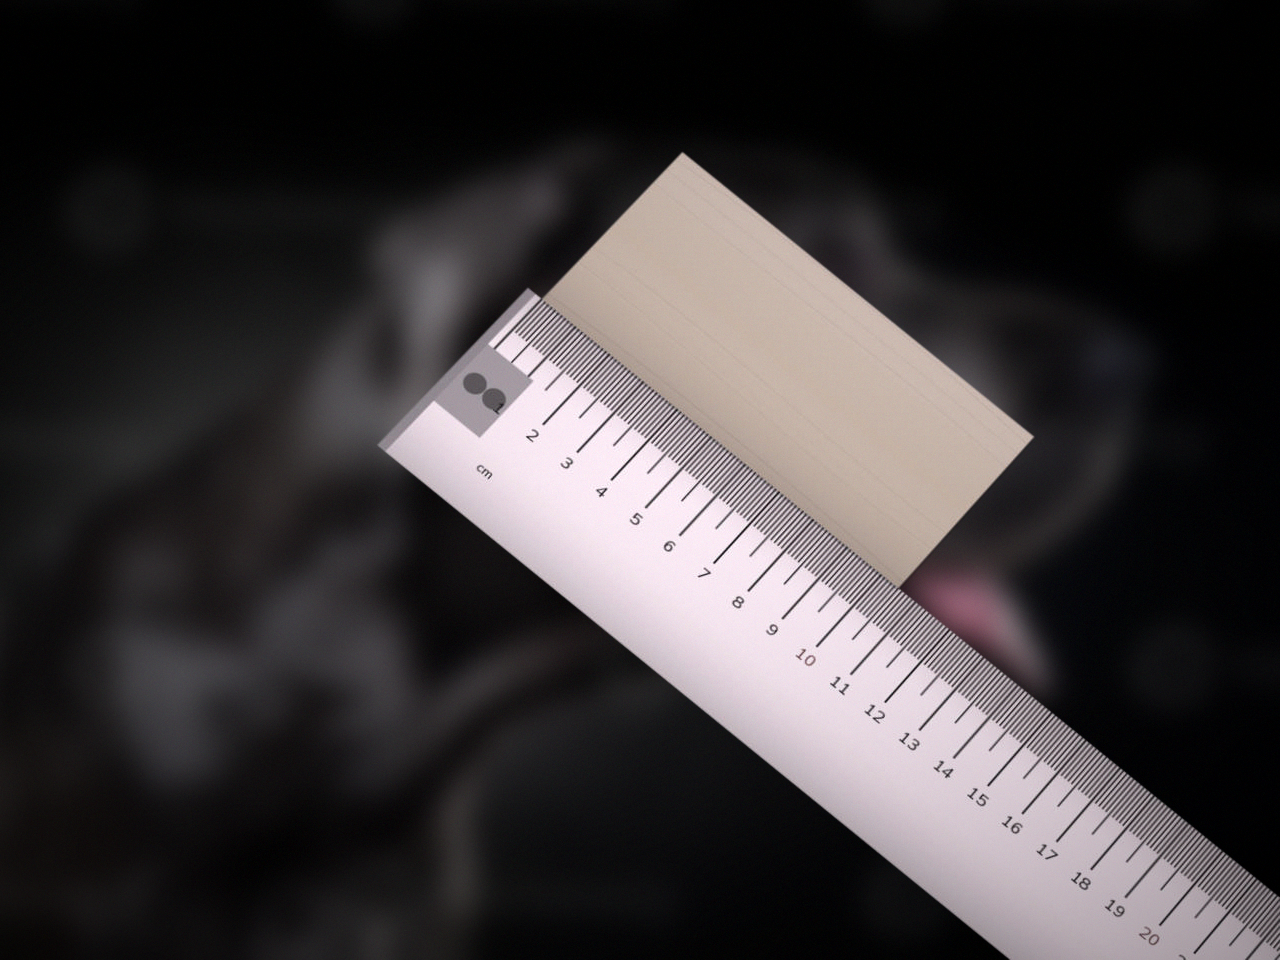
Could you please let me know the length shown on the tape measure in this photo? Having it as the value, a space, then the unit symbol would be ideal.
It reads 10.5 cm
